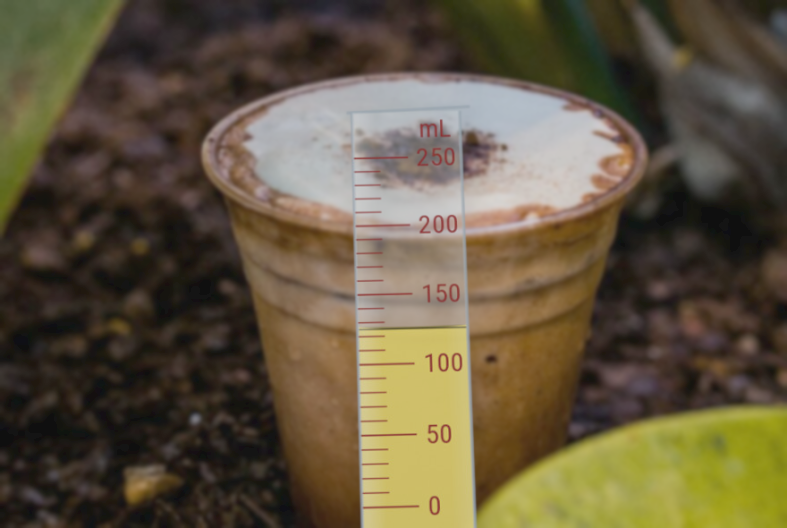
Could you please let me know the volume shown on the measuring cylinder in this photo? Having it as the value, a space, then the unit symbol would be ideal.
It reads 125 mL
